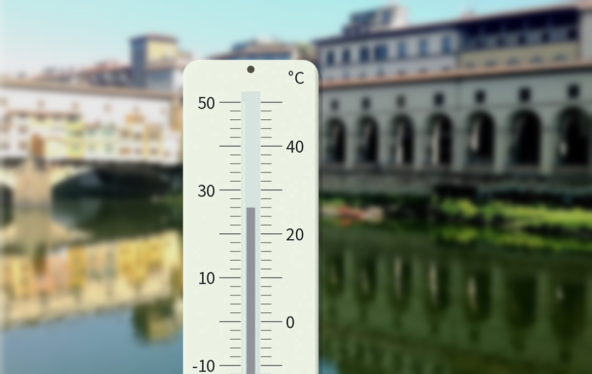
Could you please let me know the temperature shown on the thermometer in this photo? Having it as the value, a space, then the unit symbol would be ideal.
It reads 26 °C
